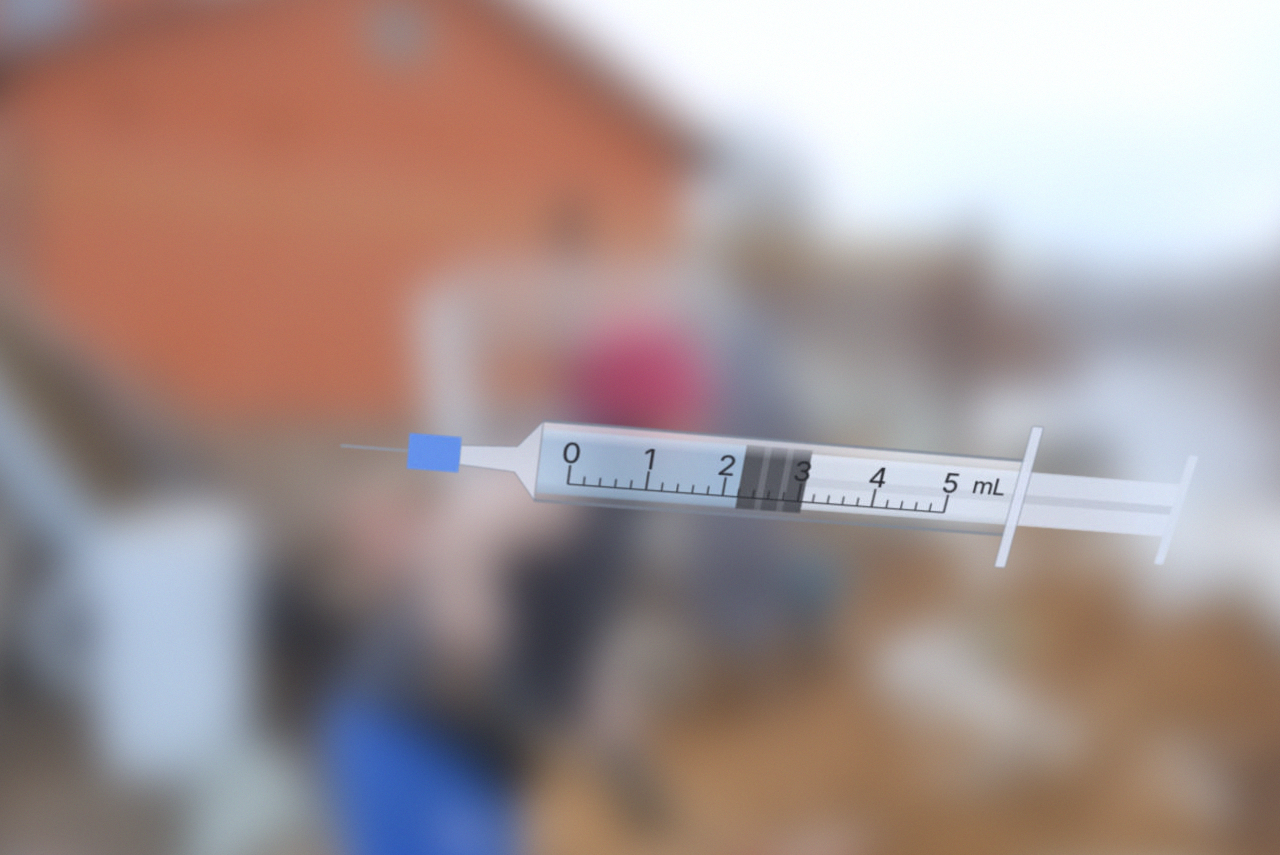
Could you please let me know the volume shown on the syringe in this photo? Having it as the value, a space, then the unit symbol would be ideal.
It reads 2.2 mL
